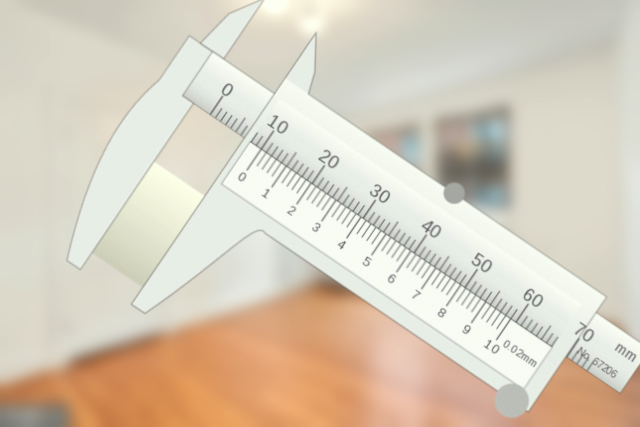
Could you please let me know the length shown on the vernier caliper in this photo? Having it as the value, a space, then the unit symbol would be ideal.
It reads 10.0 mm
